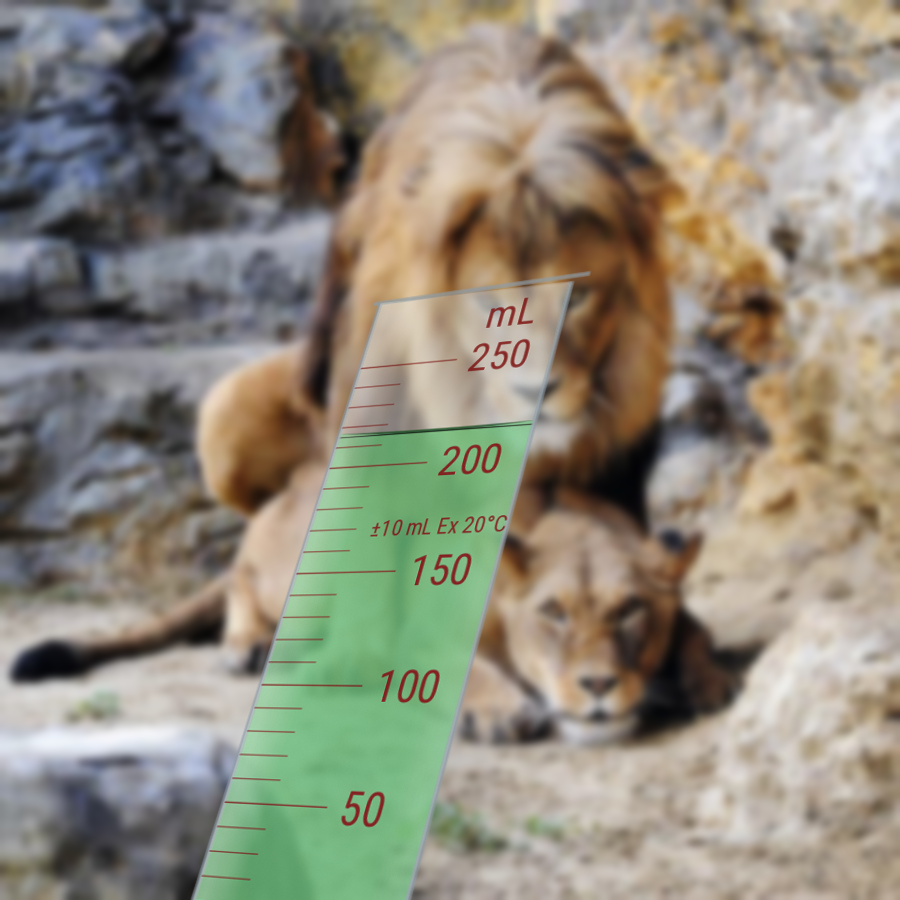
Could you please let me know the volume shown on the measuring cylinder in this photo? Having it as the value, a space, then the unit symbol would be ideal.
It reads 215 mL
